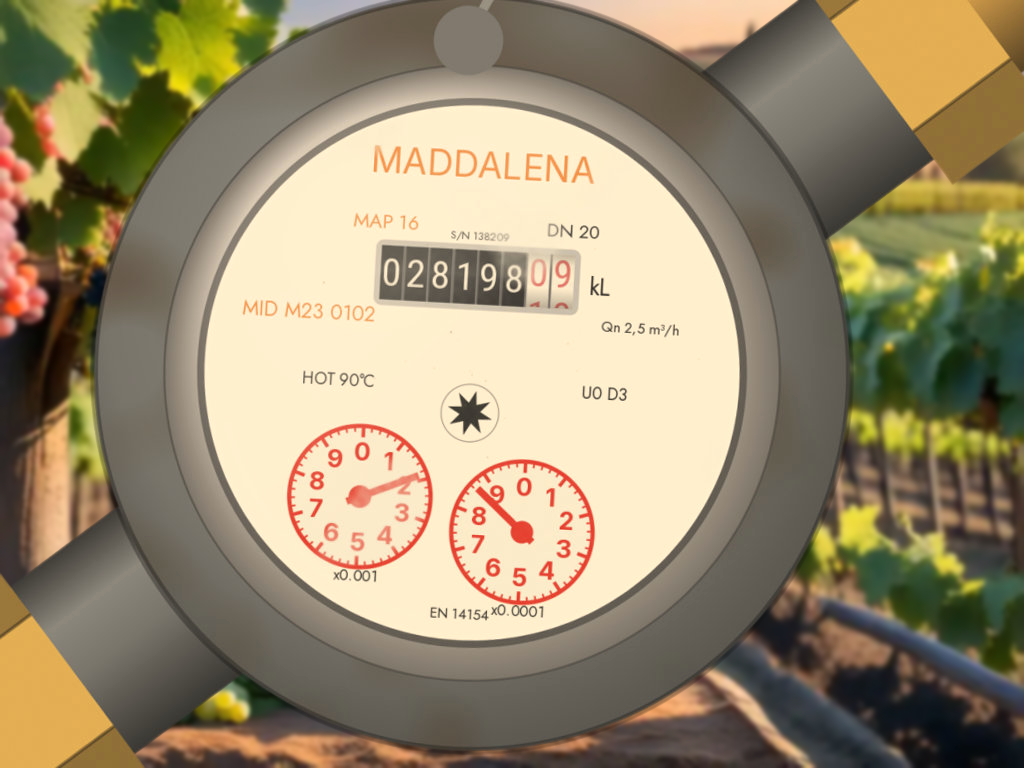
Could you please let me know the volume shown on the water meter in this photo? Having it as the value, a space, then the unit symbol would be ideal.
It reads 28198.0918 kL
